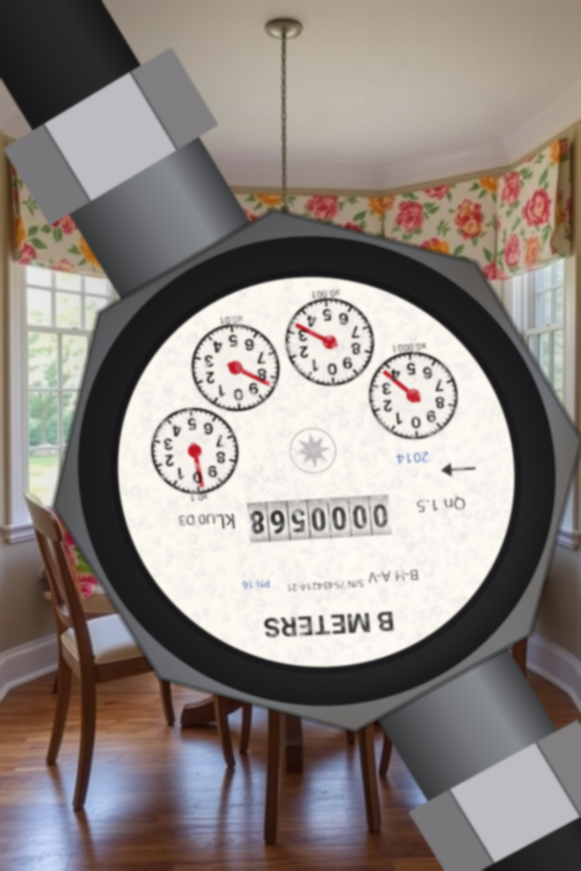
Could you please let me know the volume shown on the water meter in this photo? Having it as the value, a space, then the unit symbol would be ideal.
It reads 567.9833 kL
